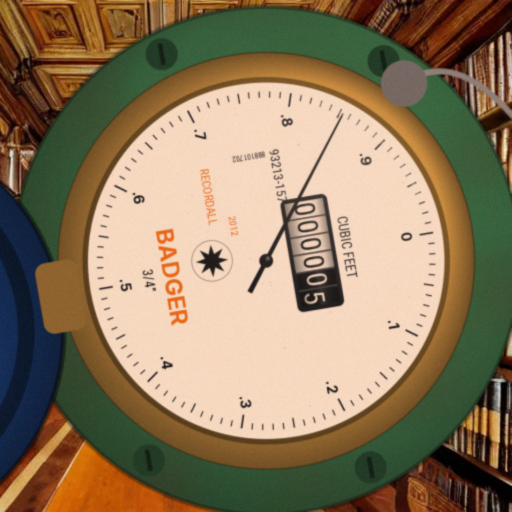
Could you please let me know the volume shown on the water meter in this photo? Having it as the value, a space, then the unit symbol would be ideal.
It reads 4.85 ft³
